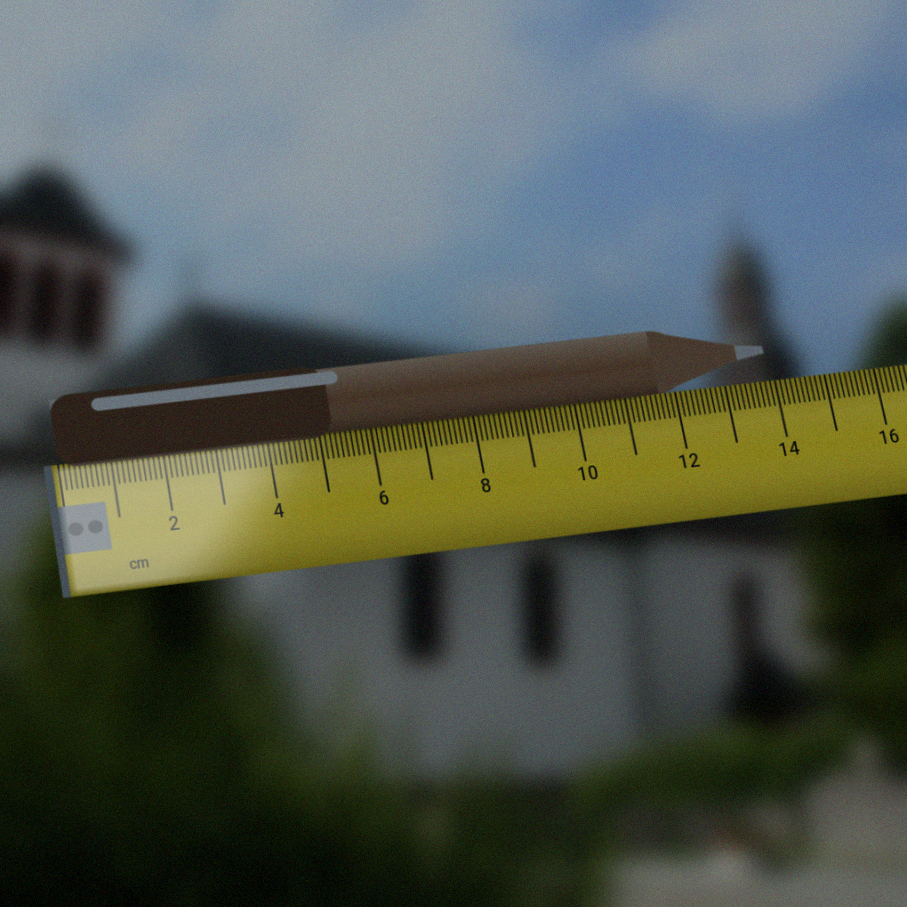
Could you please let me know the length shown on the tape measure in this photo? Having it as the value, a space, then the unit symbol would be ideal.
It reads 13.9 cm
